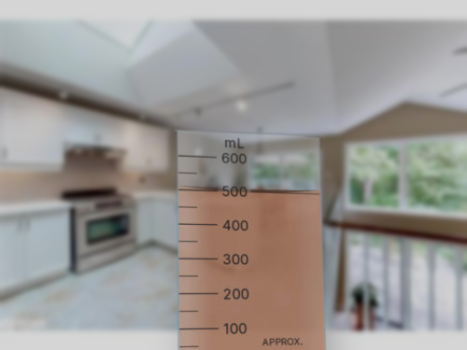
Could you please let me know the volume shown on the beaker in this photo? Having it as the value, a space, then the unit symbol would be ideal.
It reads 500 mL
